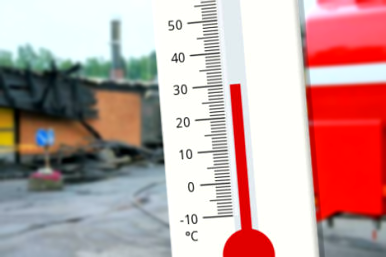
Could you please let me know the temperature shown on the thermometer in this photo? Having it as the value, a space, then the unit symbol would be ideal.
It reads 30 °C
